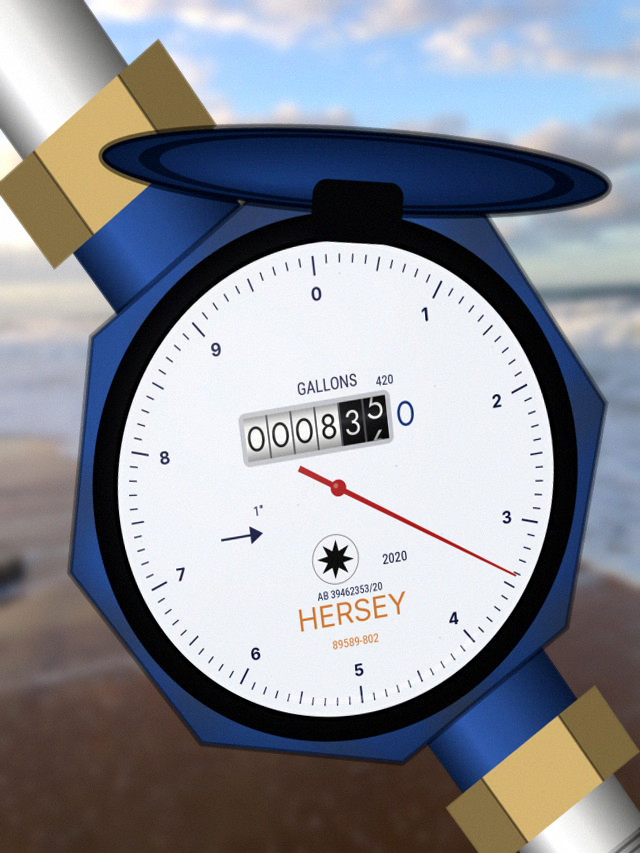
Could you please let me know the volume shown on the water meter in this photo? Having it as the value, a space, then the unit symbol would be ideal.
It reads 8353.4 gal
